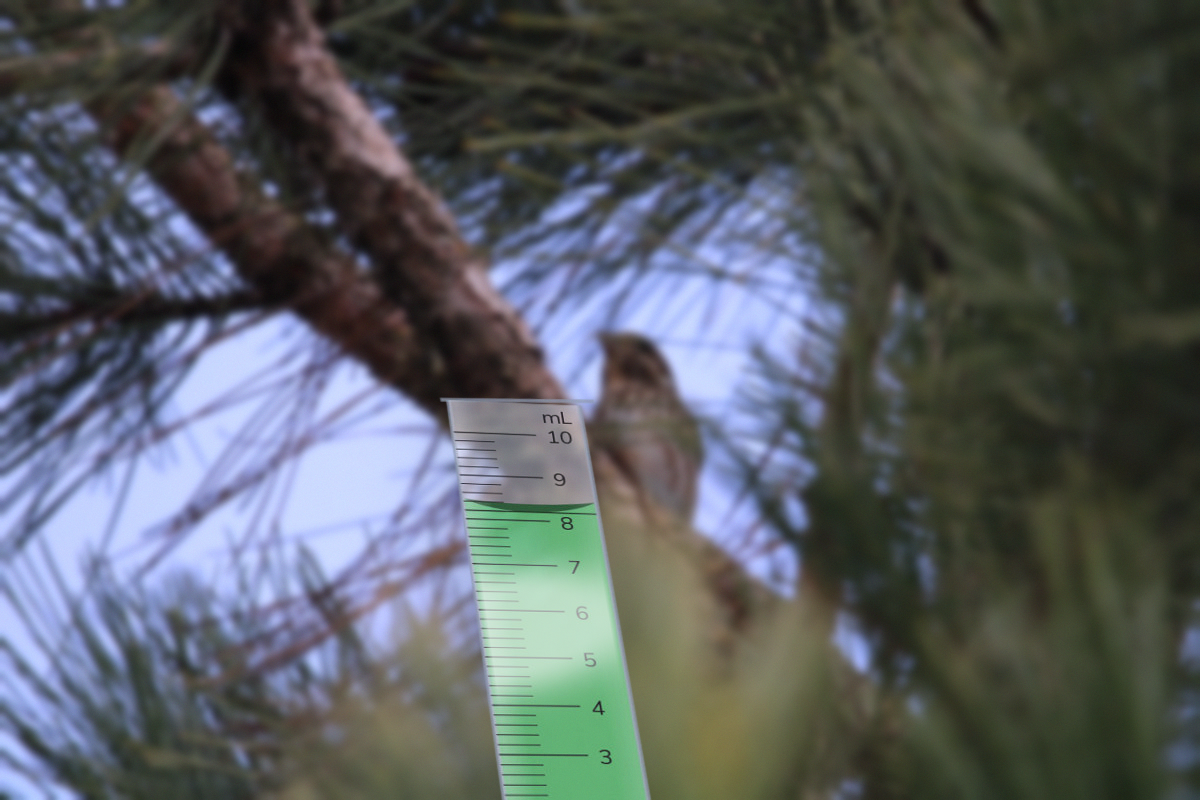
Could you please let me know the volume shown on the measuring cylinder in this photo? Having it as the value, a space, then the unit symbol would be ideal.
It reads 8.2 mL
